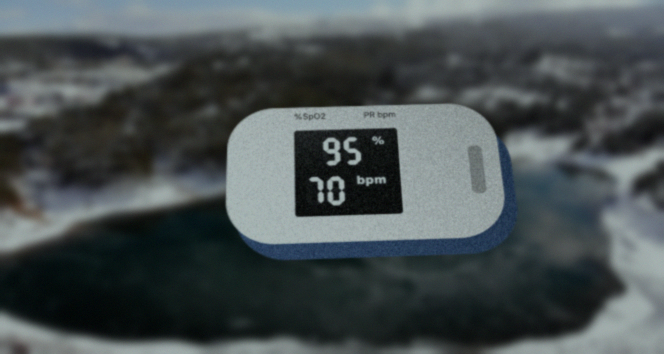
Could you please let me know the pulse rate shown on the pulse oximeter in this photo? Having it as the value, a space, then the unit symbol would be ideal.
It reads 70 bpm
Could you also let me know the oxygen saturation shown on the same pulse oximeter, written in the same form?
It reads 95 %
